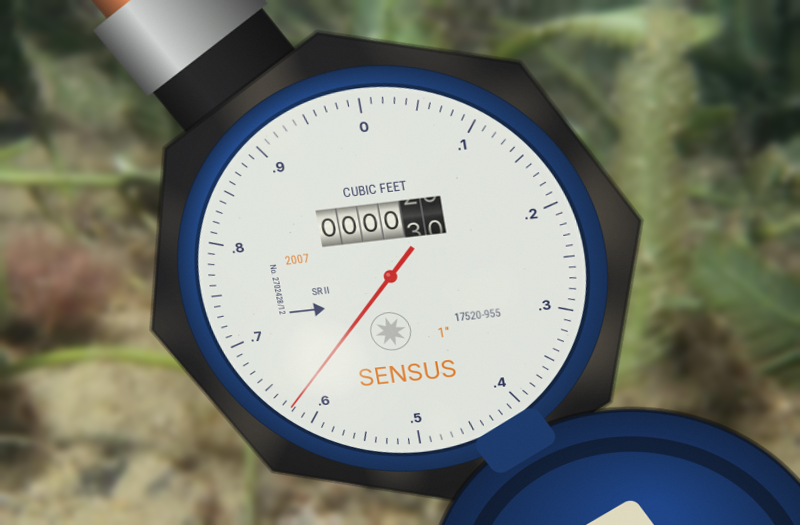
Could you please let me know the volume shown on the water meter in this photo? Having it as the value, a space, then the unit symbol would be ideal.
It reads 29.62 ft³
